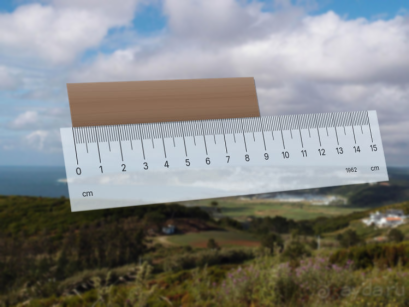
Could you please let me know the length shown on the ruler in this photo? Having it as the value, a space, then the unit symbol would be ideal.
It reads 9 cm
